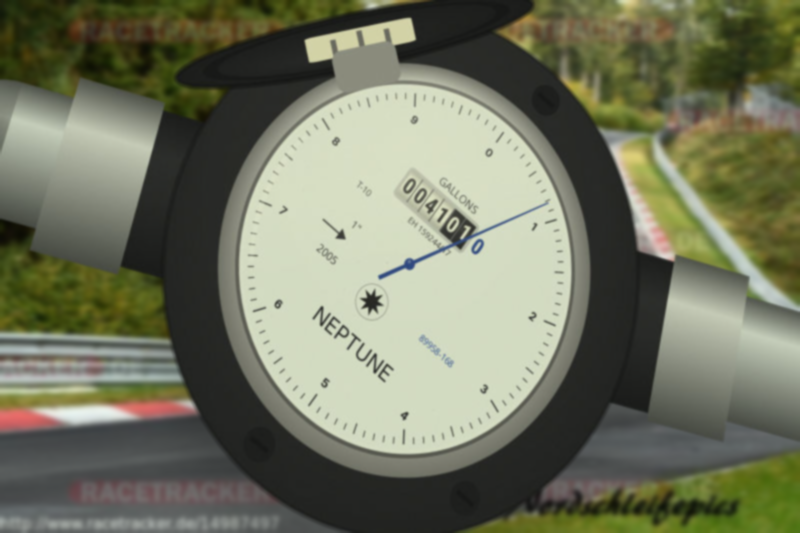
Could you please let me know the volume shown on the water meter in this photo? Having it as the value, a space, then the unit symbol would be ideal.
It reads 41010.8 gal
